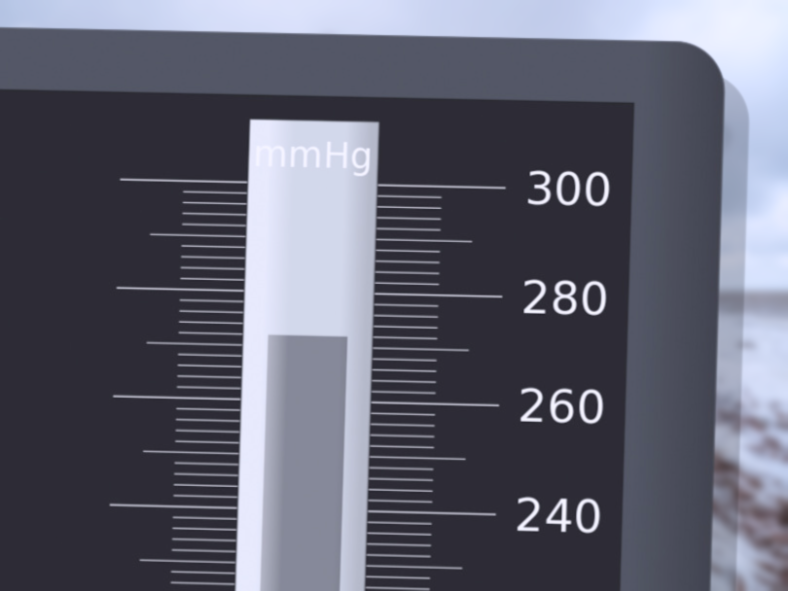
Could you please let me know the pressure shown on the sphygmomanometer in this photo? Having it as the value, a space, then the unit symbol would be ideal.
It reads 272 mmHg
